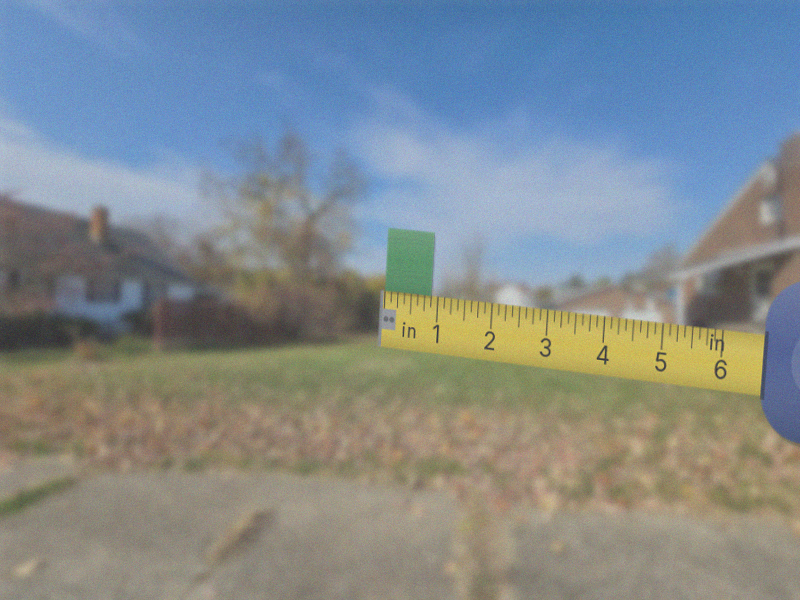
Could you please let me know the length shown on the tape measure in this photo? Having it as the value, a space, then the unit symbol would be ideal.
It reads 0.875 in
